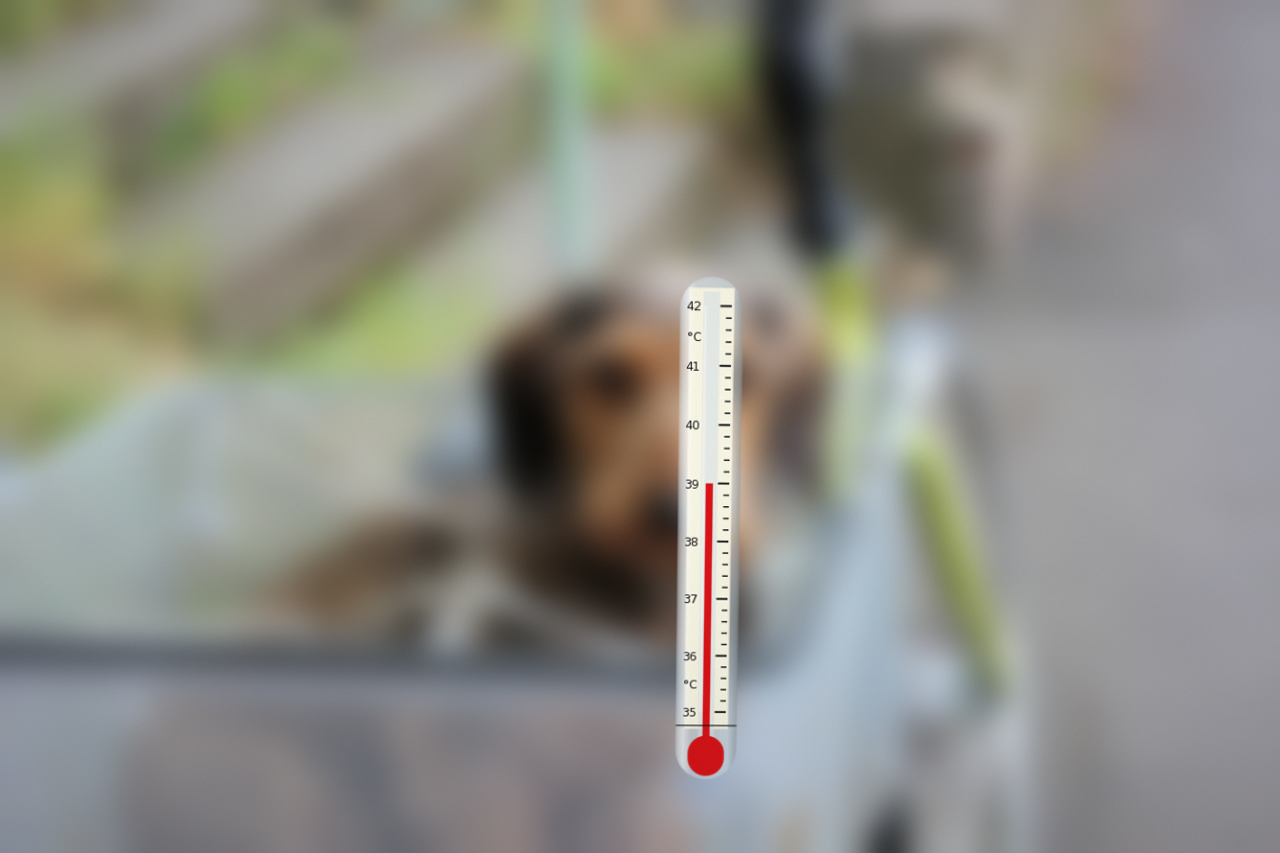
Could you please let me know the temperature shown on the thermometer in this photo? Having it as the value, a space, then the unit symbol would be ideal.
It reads 39 °C
